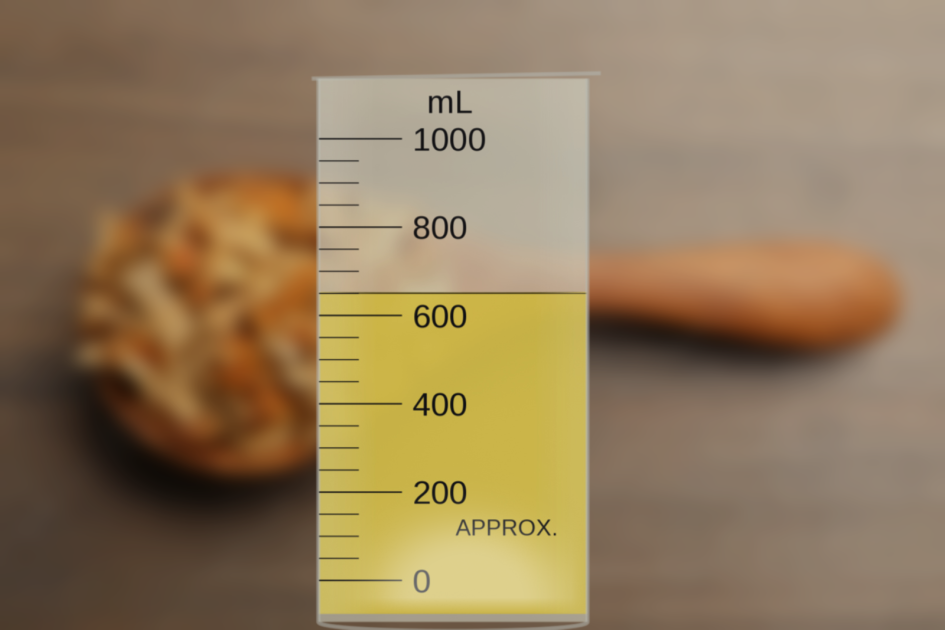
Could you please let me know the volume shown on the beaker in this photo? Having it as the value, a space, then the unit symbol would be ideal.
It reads 650 mL
